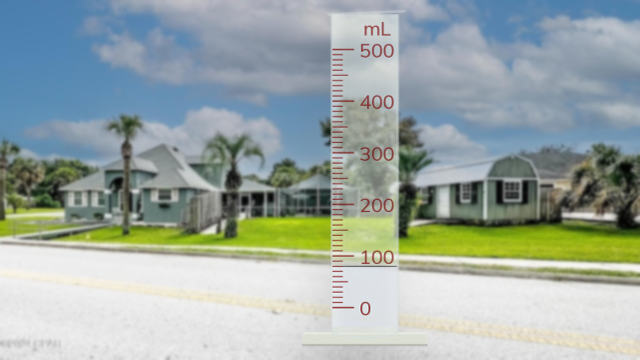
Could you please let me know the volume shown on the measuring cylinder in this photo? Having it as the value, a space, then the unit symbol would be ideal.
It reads 80 mL
